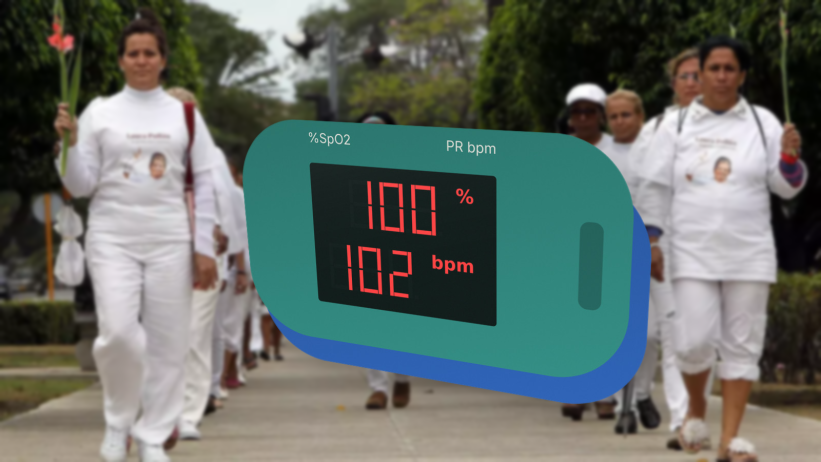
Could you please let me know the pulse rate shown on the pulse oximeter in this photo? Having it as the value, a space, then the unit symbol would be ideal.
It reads 102 bpm
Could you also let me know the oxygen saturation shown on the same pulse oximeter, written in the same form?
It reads 100 %
